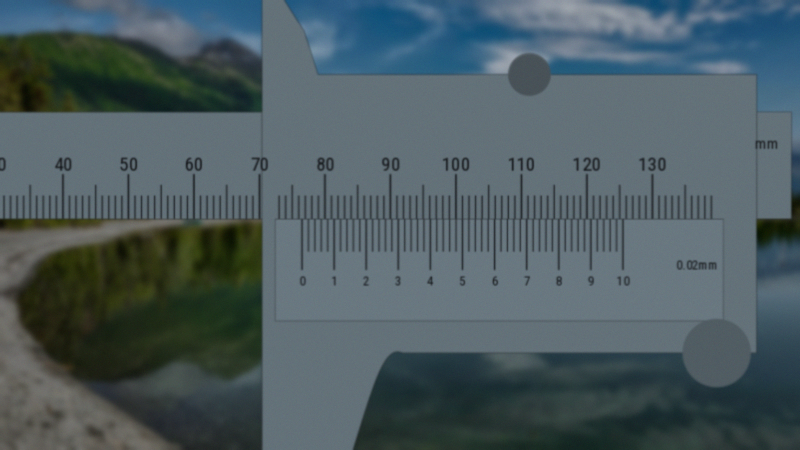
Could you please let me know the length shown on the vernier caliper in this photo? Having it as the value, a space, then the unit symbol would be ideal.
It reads 76.5 mm
